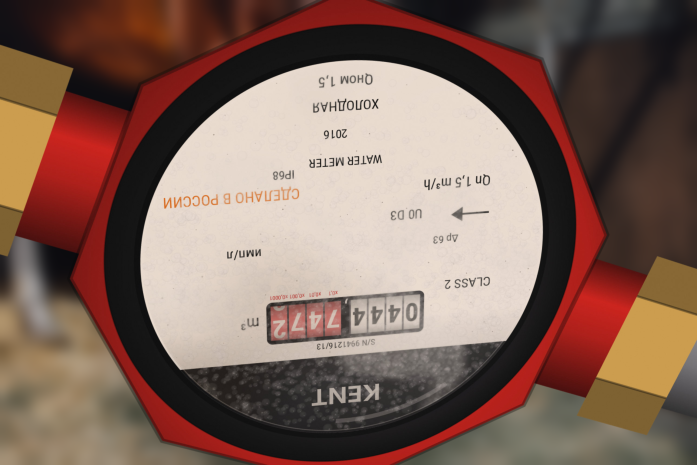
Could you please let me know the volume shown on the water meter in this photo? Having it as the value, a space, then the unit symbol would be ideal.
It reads 444.7472 m³
